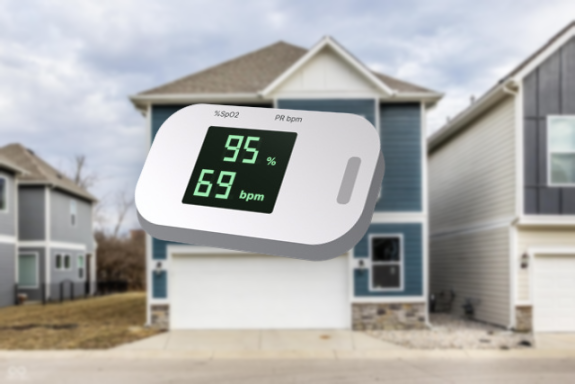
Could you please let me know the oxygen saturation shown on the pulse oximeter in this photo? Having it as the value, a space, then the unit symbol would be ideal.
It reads 95 %
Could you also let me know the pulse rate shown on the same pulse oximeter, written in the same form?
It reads 69 bpm
